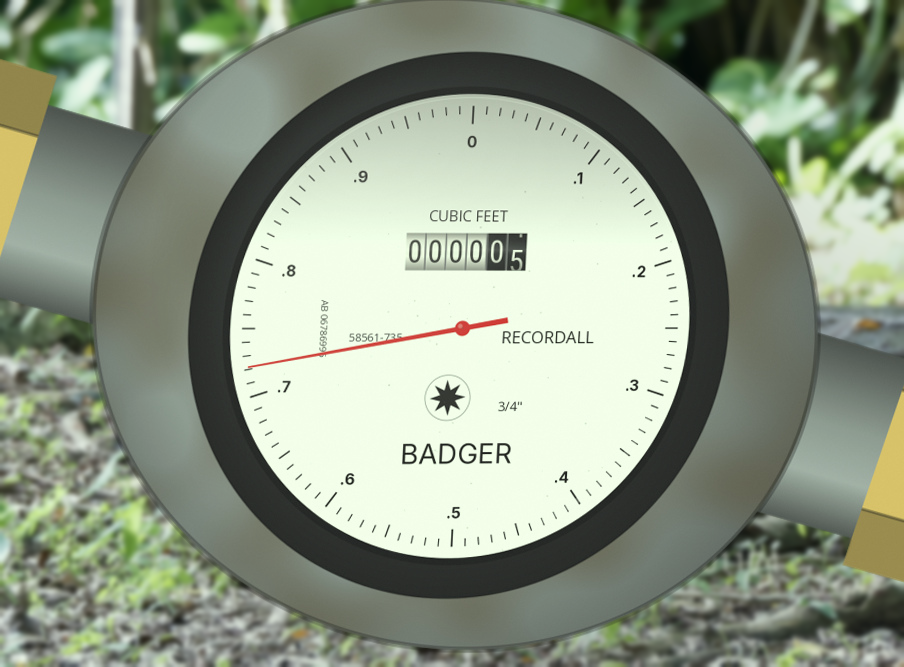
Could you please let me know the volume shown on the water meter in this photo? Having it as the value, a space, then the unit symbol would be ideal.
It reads 4.72 ft³
